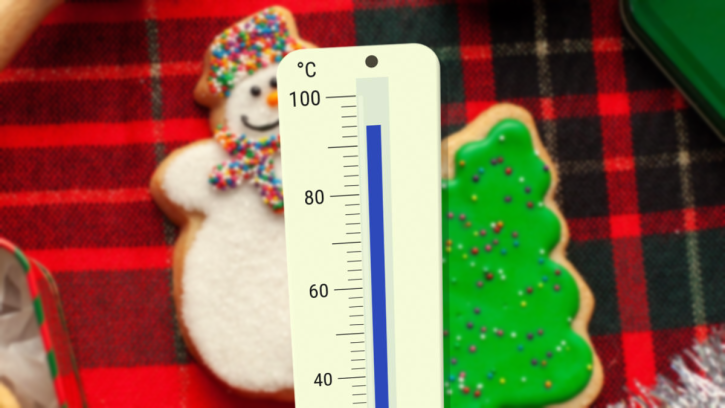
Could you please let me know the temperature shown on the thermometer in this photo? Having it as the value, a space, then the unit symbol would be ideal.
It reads 94 °C
